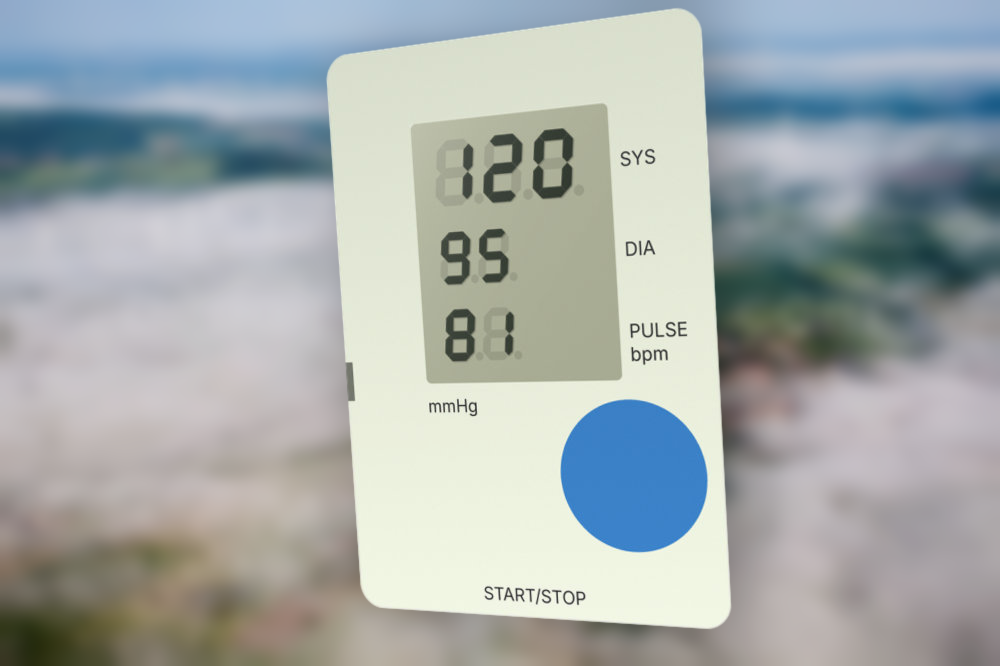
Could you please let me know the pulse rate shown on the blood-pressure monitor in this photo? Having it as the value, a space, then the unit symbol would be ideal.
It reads 81 bpm
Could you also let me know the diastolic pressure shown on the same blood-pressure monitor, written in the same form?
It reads 95 mmHg
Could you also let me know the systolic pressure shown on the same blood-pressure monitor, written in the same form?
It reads 120 mmHg
